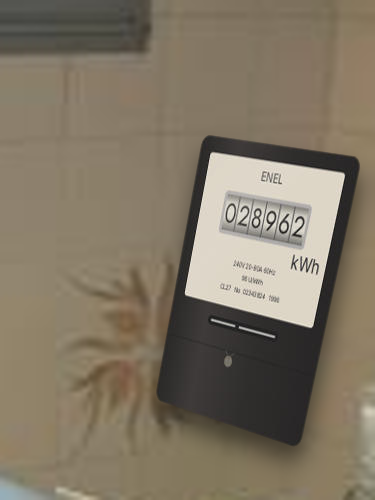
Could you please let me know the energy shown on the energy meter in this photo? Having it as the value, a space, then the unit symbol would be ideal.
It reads 28962 kWh
